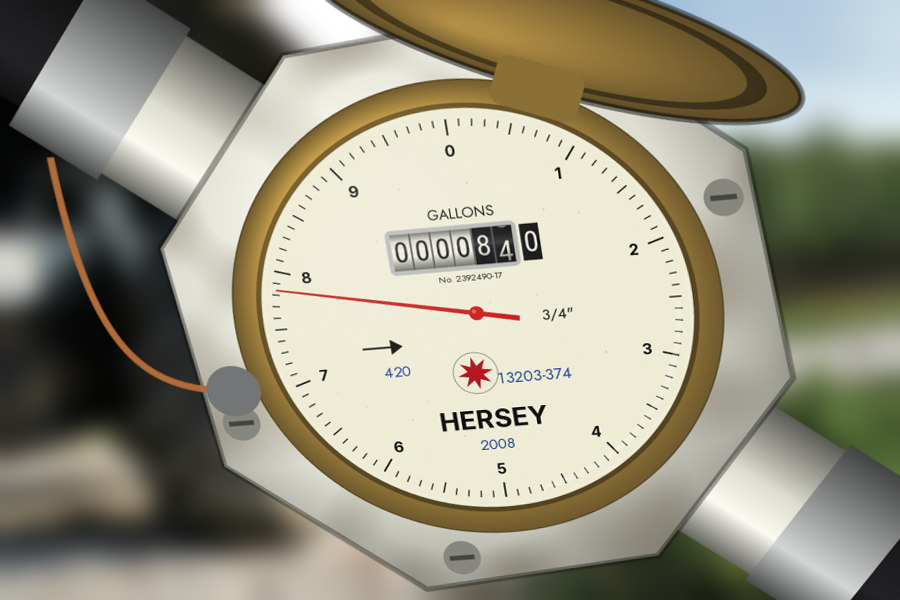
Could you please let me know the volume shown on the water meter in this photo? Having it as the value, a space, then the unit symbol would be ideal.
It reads 837.8 gal
